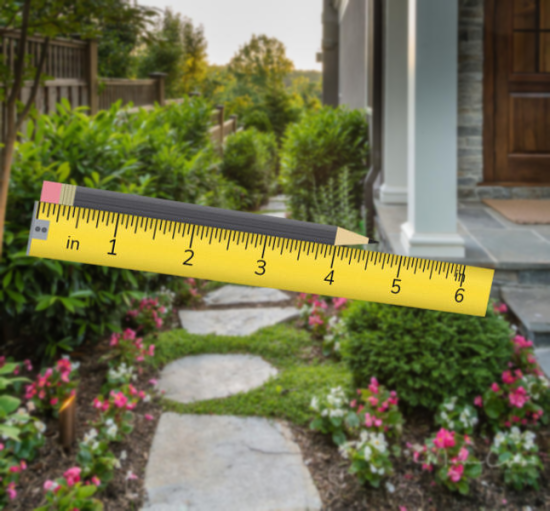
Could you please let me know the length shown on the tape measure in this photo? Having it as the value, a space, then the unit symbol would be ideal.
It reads 4.625 in
